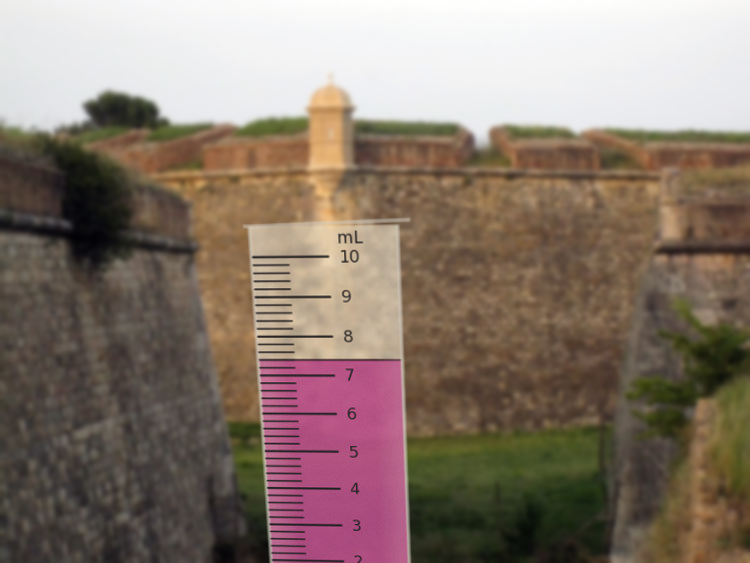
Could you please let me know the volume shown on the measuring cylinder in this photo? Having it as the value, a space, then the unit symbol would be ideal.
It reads 7.4 mL
